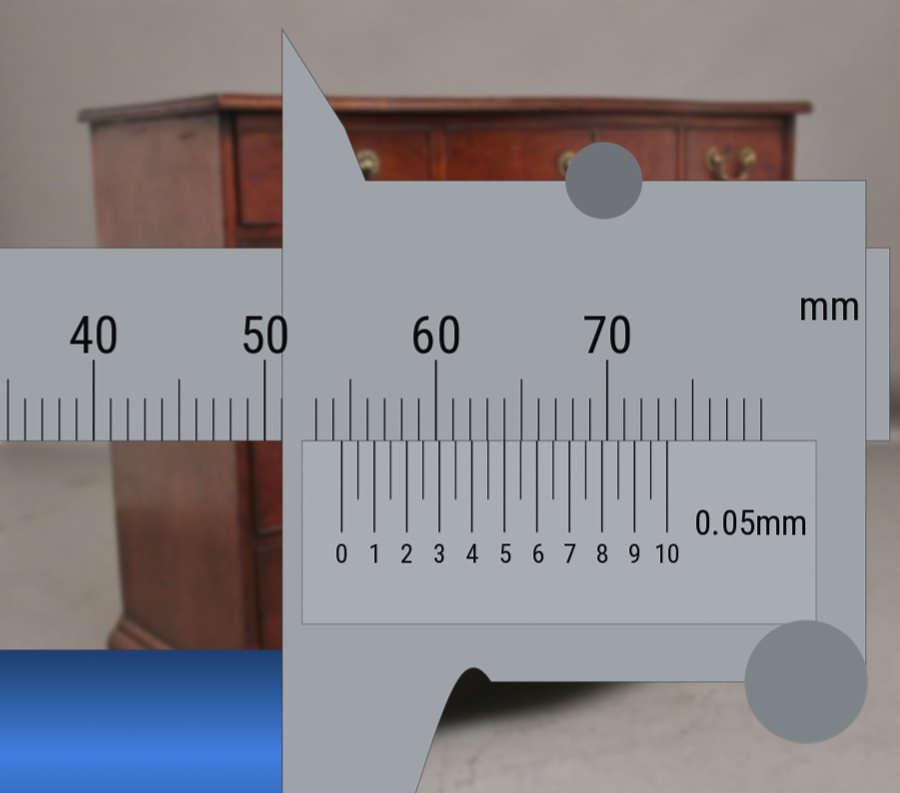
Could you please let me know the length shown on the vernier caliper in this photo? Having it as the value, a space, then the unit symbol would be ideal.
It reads 54.5 mm
